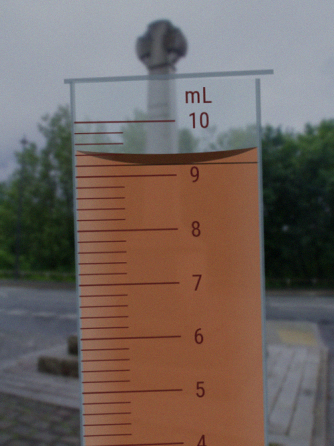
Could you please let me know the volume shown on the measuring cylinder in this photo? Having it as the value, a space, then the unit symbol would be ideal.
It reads 9.2 mL
